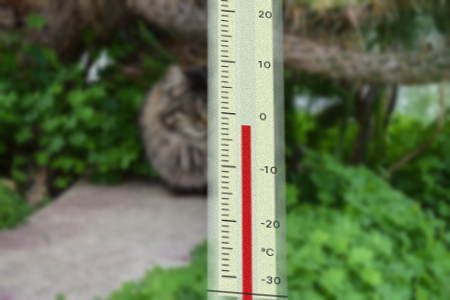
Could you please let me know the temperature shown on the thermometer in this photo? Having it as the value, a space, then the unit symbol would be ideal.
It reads -2 °C
